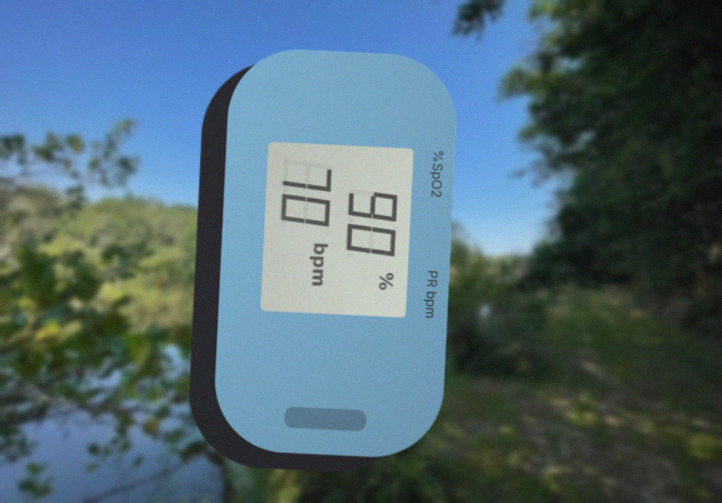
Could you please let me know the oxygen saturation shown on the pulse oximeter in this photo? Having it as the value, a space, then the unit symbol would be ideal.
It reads 90 %
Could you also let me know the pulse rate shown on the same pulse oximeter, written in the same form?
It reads 70 bpm
